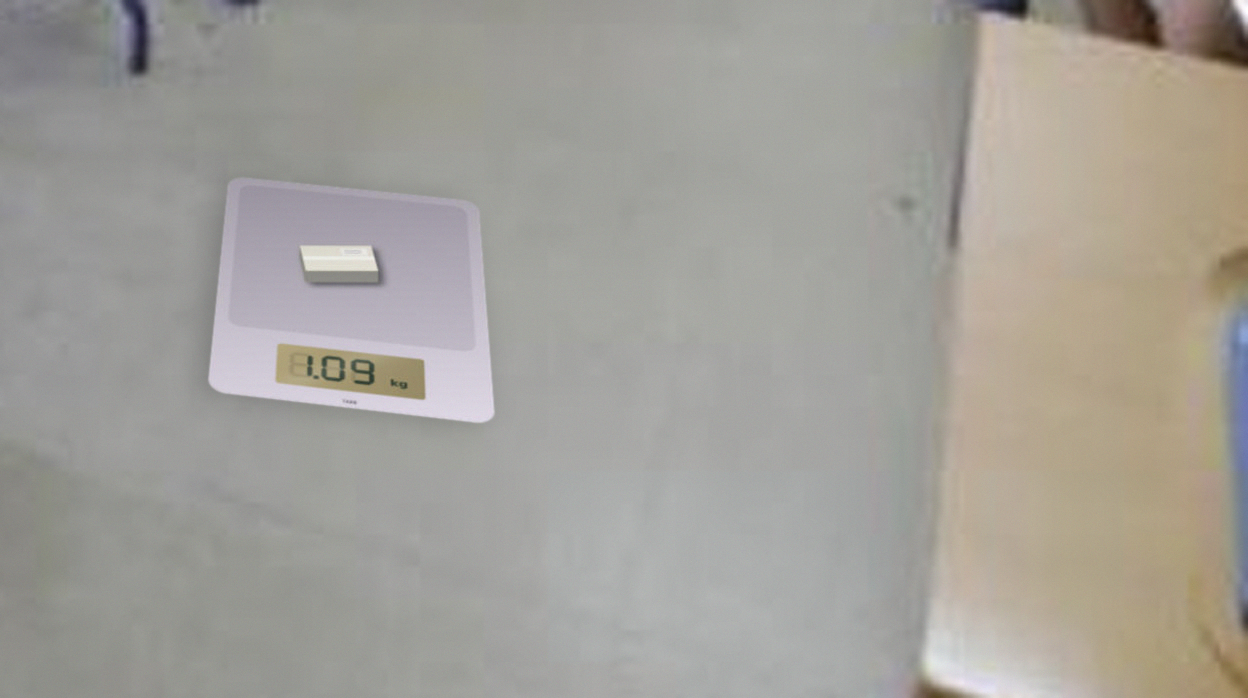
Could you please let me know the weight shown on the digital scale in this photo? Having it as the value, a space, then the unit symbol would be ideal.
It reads 1.09 kg
